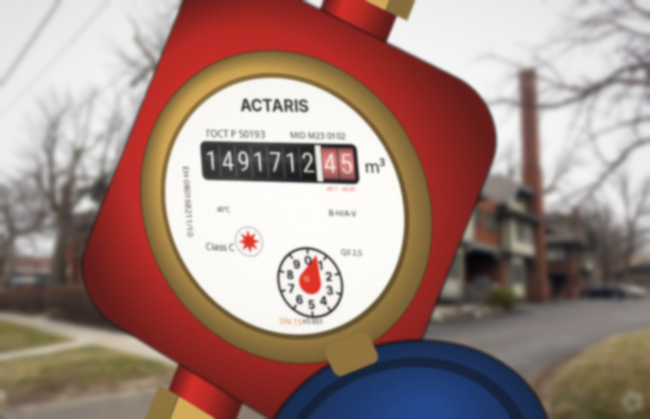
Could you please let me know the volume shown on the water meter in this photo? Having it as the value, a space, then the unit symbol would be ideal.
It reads 1491712.450 m³
